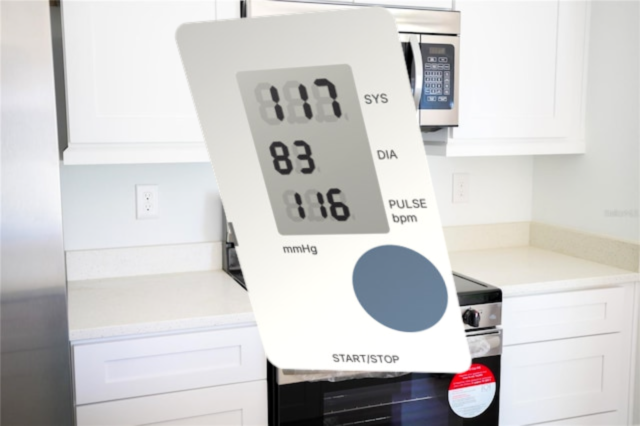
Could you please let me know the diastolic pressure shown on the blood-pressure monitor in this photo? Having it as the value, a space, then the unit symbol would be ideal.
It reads 83 mmHg
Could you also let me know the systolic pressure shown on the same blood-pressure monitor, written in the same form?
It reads 117 mmHg
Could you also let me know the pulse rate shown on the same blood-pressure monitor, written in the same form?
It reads 116 bpm
